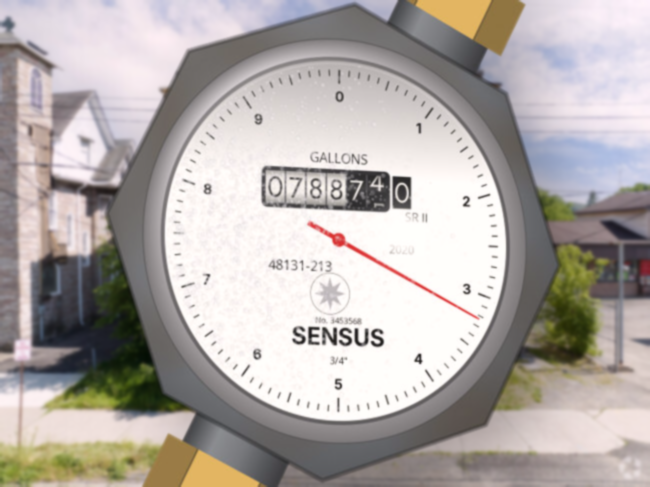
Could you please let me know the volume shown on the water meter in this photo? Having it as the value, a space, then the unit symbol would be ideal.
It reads 788743.2 gal
